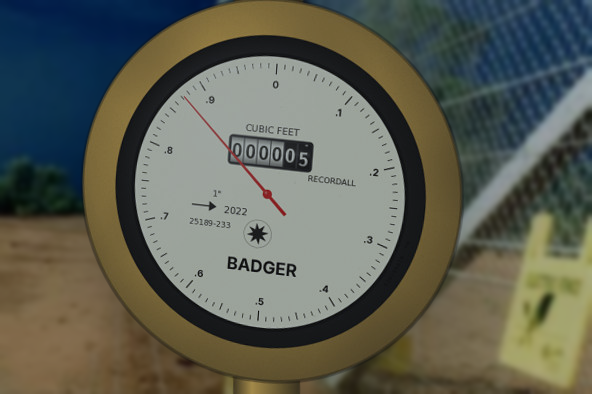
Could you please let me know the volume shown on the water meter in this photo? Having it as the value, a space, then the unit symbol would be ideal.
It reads 4.87 ft³
